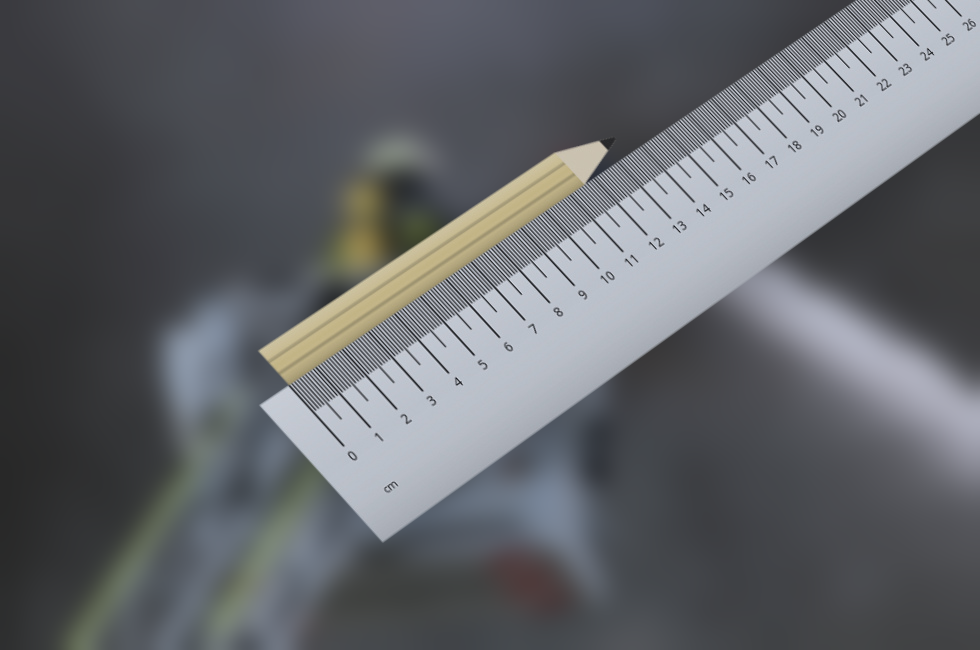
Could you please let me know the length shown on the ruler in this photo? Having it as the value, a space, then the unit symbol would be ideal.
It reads 13.5 cm
